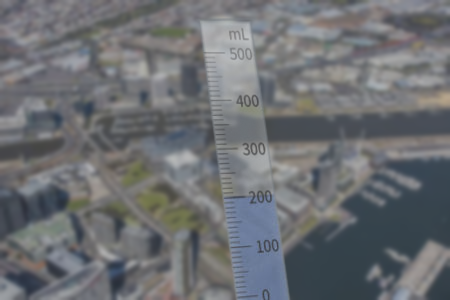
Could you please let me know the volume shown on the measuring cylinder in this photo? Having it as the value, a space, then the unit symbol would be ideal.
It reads 200 mL
